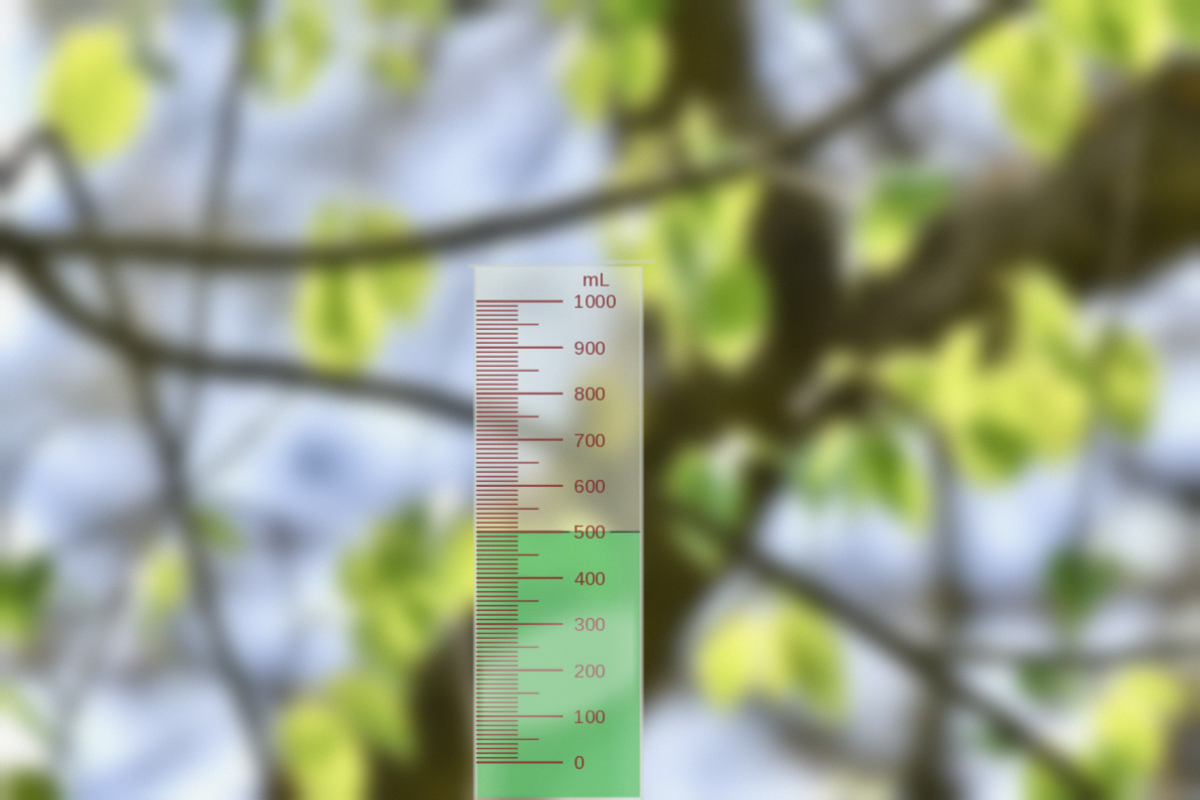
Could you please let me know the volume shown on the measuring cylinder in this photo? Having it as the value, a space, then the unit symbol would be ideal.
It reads 500 mL
